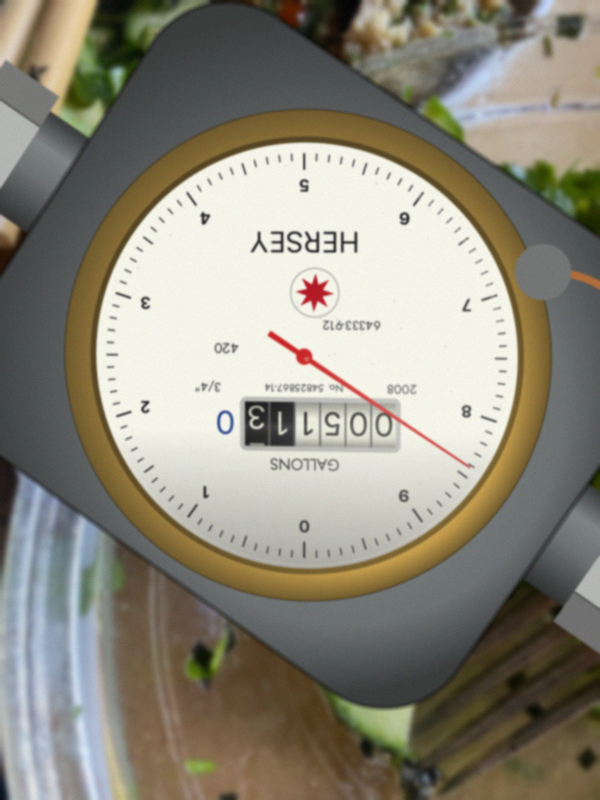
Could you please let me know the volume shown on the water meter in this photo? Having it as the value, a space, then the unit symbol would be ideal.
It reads 51128.4 gal
